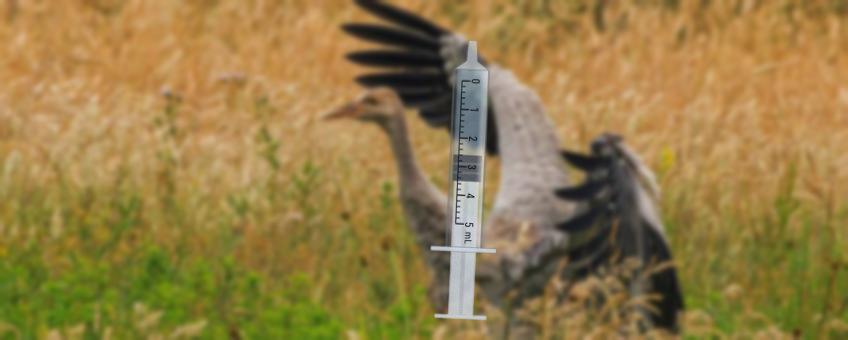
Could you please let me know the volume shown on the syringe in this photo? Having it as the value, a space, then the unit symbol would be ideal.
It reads 2.6 mL
